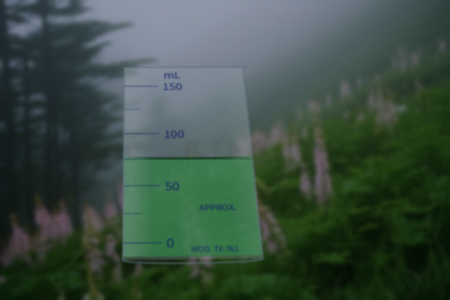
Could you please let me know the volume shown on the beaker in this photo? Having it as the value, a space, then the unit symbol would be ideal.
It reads 75 mL
